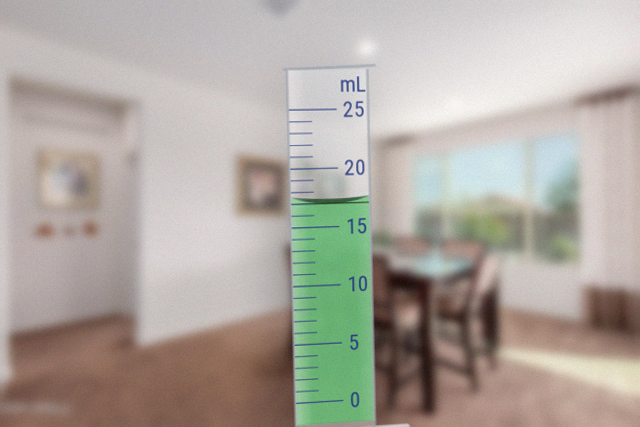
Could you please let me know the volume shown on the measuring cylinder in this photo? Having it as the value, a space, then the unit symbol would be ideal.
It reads 17 mL
